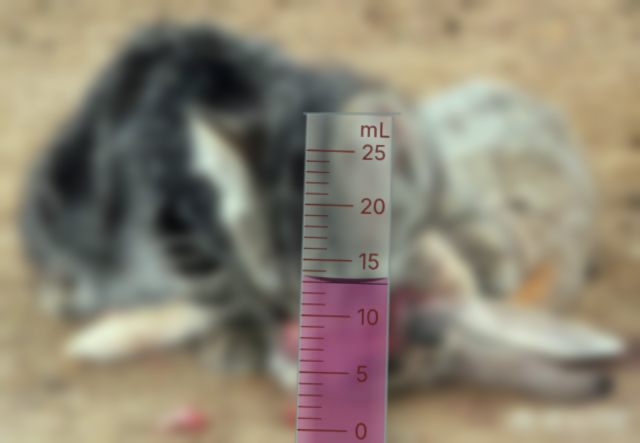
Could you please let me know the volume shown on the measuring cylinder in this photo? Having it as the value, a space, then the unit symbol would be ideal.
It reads 13 mL
